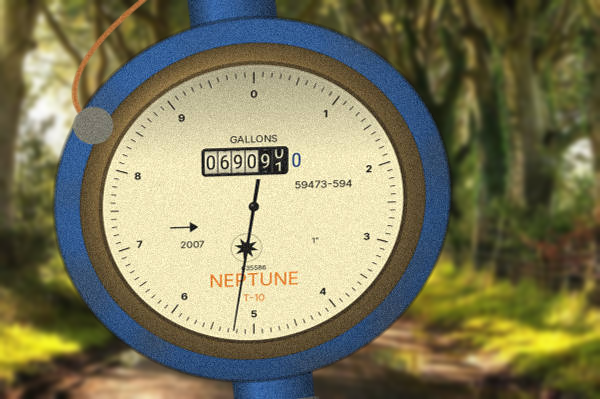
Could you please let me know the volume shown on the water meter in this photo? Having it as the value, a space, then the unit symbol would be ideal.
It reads 690905.2 gal
